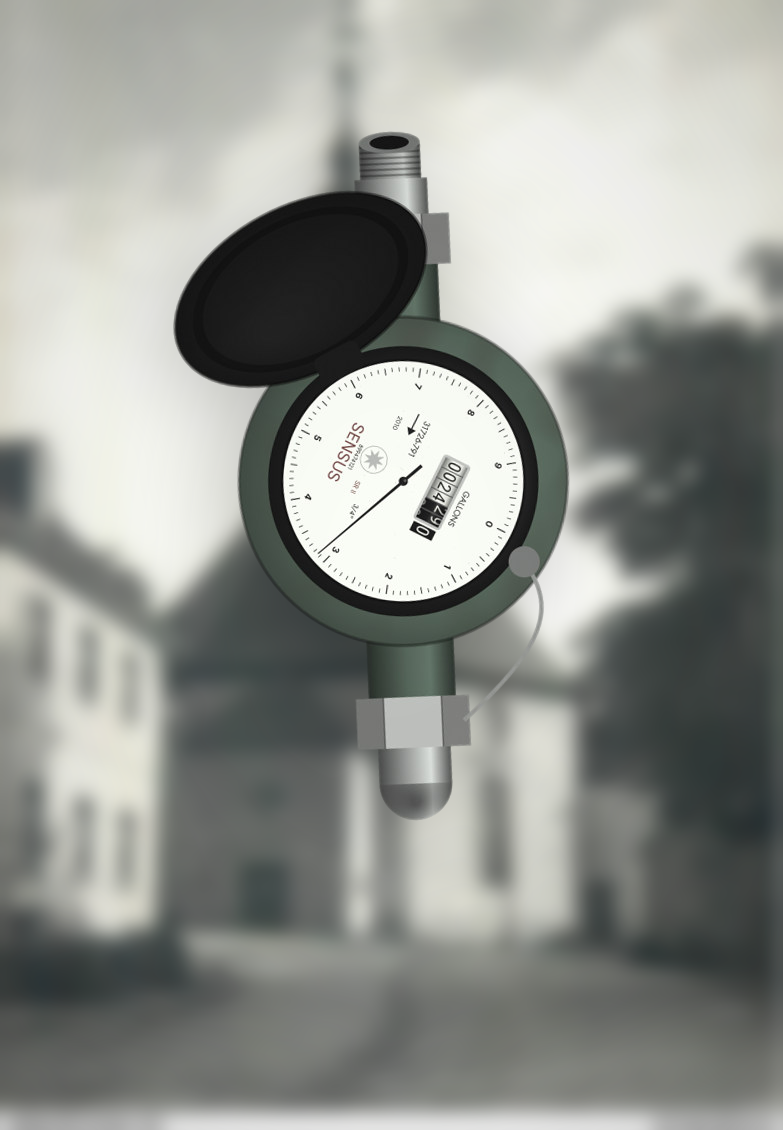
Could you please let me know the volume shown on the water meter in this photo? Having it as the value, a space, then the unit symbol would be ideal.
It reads 24293.1 gal
